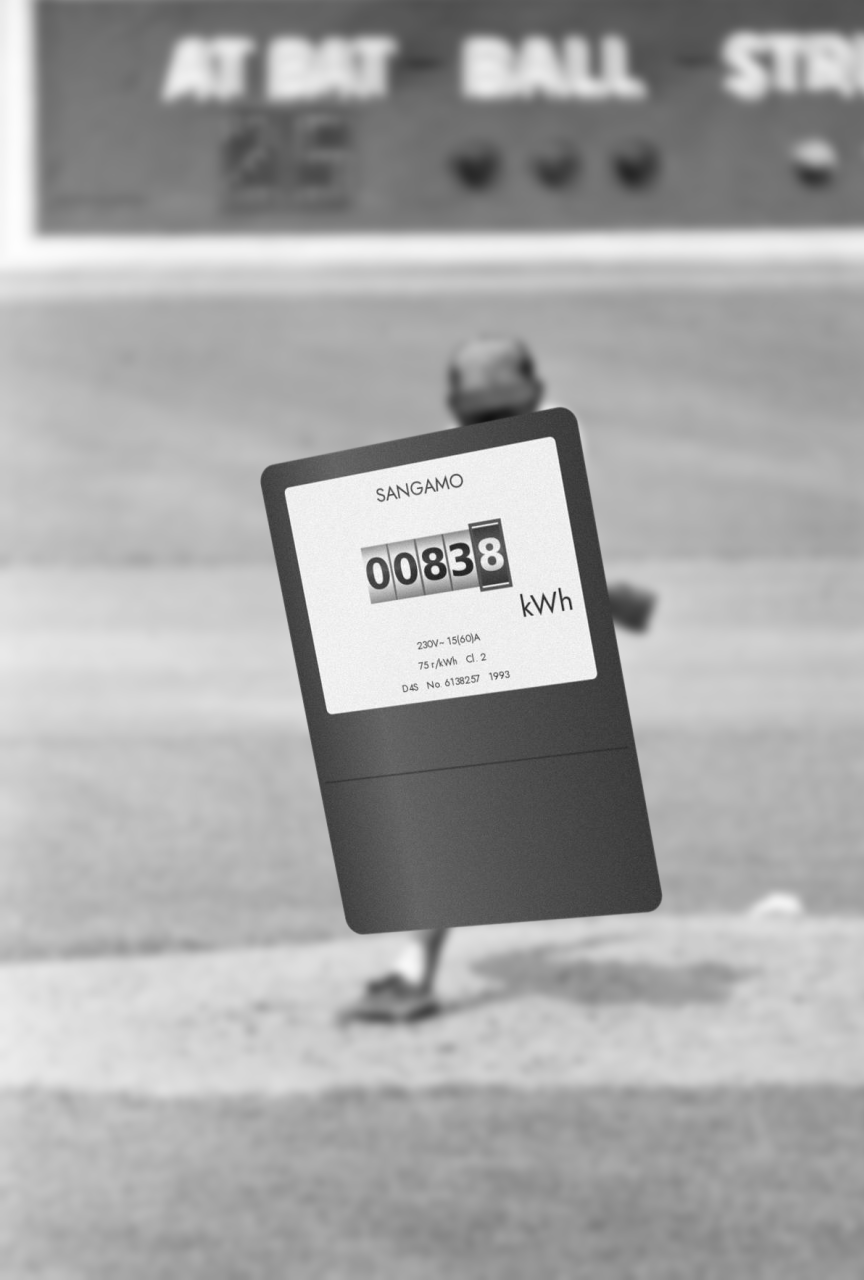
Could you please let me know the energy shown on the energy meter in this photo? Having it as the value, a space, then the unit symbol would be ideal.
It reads 83.8 kWh
